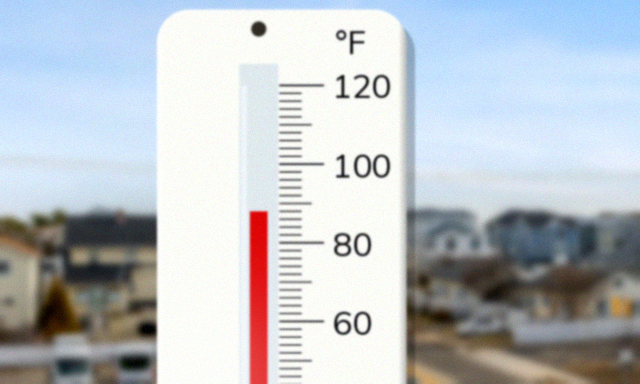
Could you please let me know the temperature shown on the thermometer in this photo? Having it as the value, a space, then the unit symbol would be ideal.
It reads 88 °F
